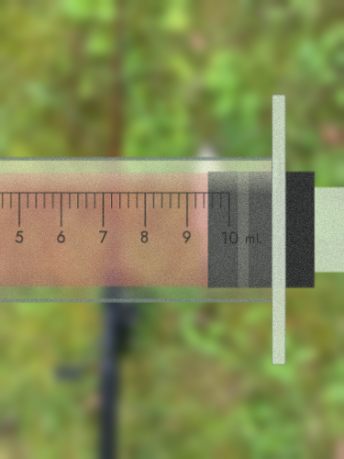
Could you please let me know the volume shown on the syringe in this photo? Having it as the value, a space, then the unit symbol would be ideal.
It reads 9.5 mL
